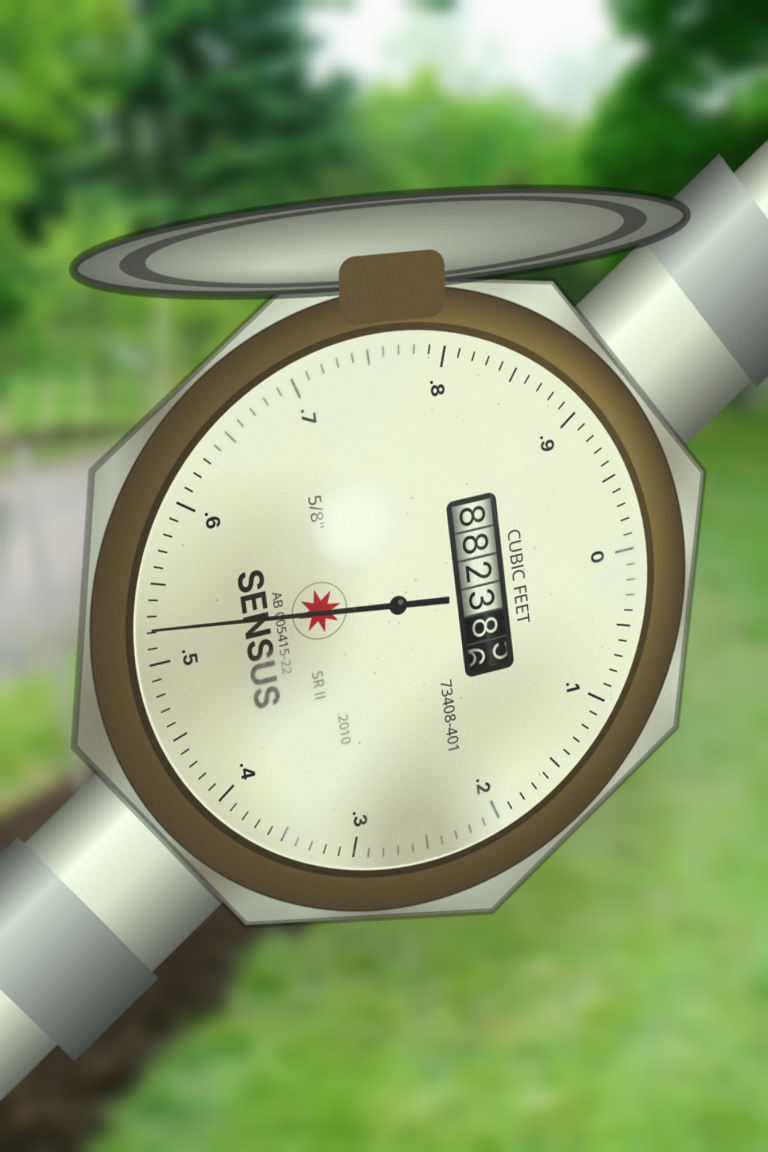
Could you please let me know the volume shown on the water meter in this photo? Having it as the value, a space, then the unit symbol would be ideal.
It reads 882385.52 ft³
